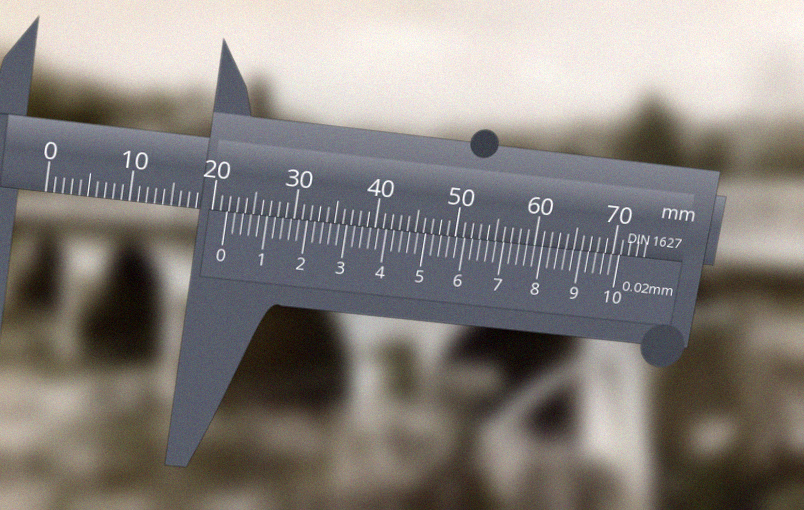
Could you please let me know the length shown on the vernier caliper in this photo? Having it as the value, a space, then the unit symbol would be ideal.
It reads 21.8 mm
